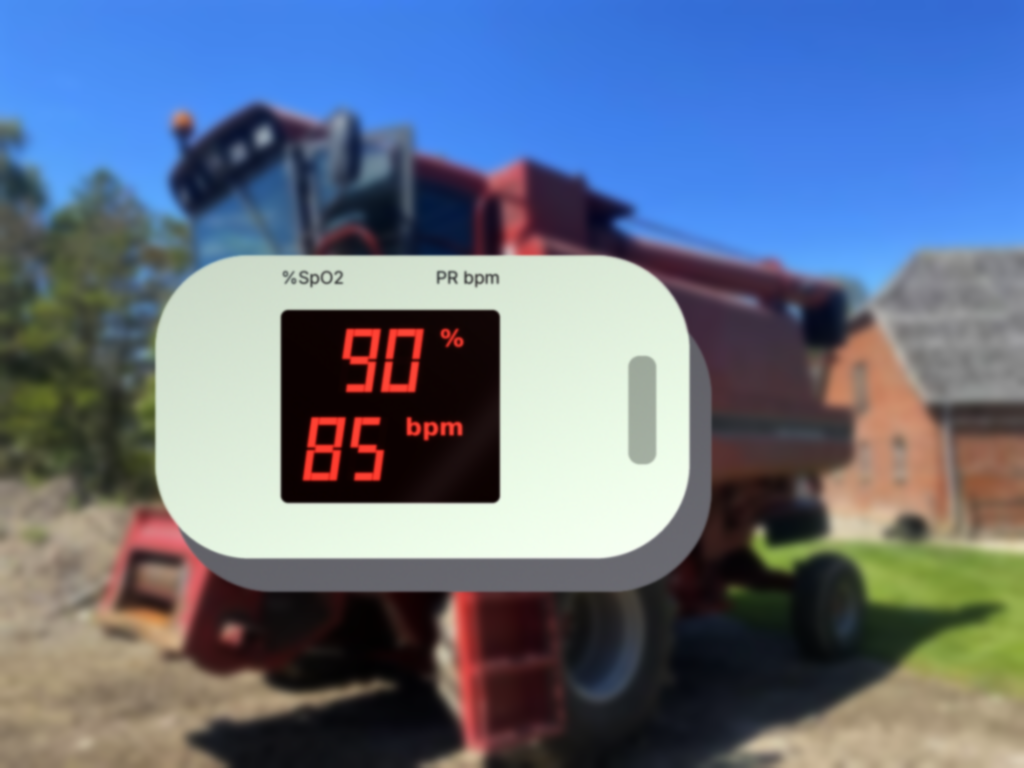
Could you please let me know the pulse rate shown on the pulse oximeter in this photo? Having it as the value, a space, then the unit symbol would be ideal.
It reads 85 bpm
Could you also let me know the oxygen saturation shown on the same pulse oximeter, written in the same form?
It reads 90 %
